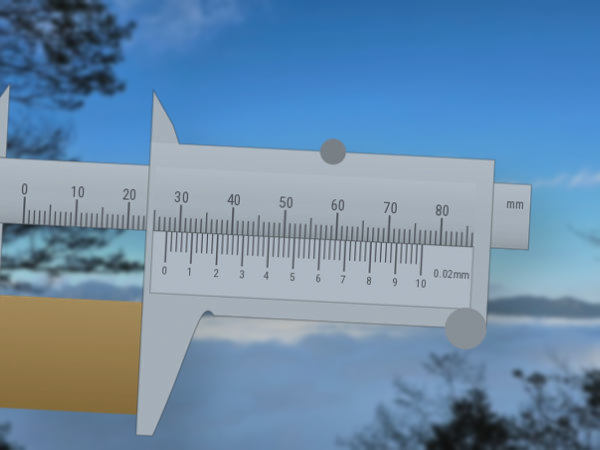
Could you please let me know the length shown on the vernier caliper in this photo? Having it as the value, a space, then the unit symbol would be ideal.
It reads 27.5 mm
